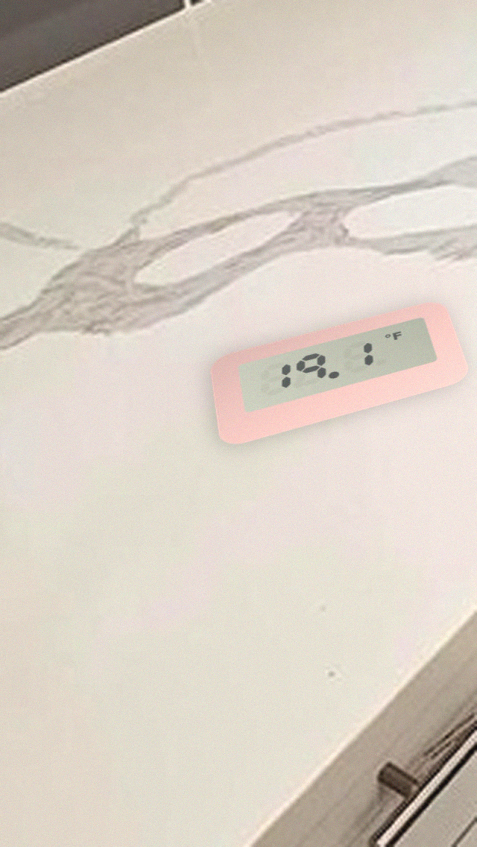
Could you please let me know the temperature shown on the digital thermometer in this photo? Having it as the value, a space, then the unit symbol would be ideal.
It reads 19.1 °F
